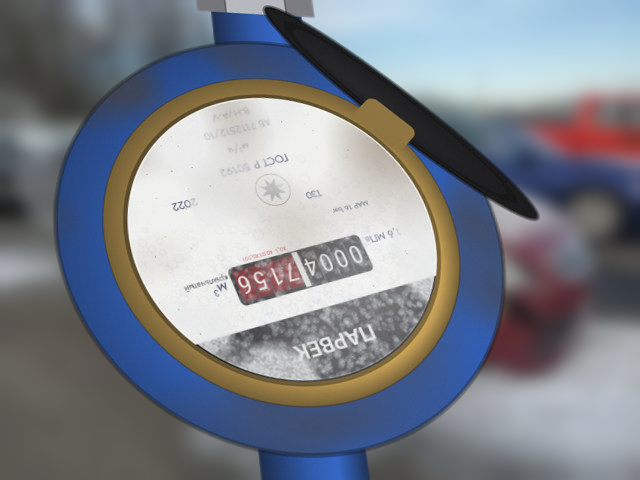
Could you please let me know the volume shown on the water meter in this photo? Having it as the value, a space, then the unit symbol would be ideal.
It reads 4.7156 m³
